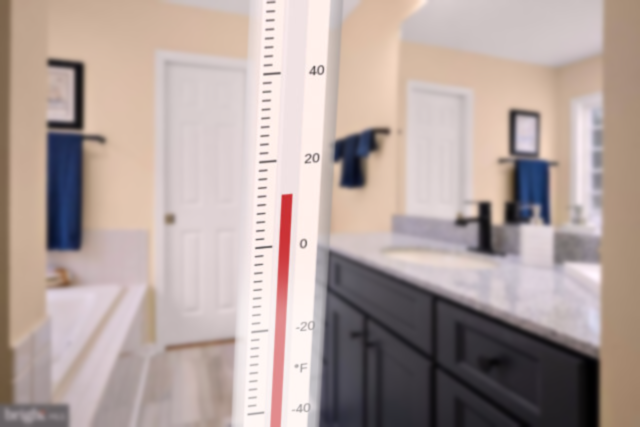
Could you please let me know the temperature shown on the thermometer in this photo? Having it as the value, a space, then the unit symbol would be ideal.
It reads 12 °F
